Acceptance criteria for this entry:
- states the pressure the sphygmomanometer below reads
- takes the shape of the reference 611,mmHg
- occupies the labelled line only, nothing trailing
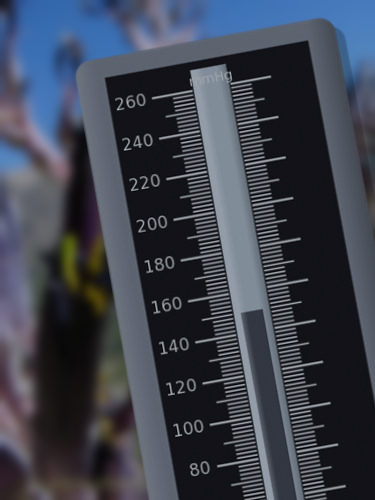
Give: 150,mmHg
